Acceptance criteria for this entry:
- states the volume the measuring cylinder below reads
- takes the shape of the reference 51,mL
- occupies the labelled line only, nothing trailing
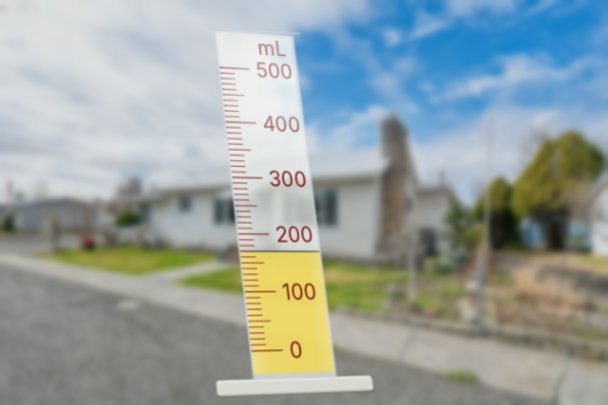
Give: 170,mL
